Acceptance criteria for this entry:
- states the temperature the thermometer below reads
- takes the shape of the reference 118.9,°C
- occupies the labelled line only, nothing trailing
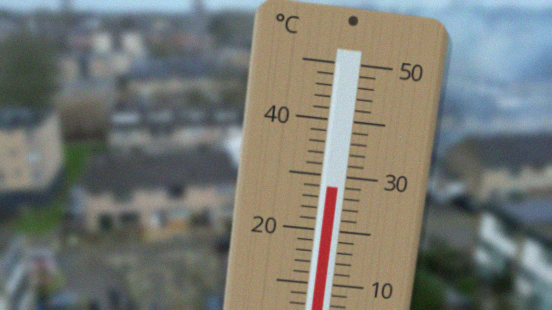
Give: 28,°C
